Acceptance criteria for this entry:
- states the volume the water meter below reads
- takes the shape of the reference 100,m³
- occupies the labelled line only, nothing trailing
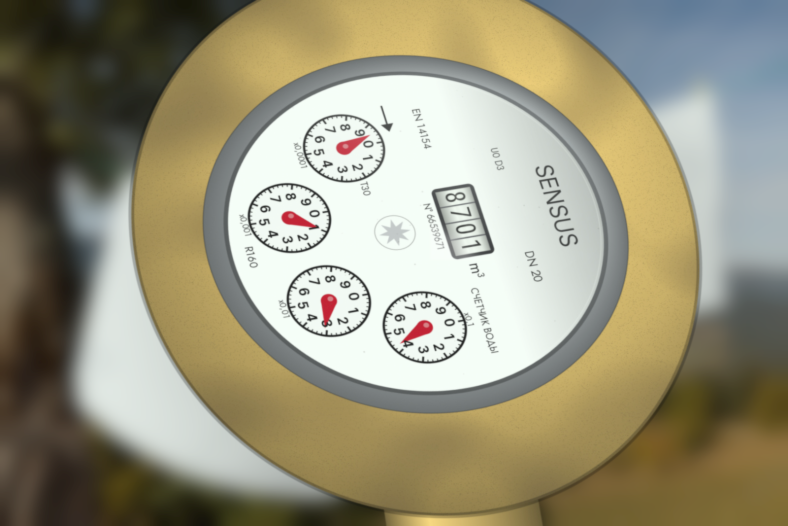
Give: 8701.4309,m³
